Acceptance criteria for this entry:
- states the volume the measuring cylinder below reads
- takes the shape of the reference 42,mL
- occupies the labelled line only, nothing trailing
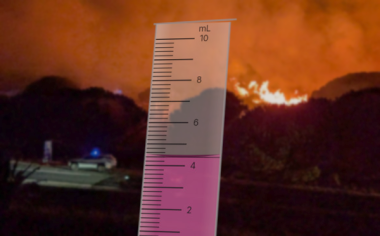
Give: 4.4,mL
